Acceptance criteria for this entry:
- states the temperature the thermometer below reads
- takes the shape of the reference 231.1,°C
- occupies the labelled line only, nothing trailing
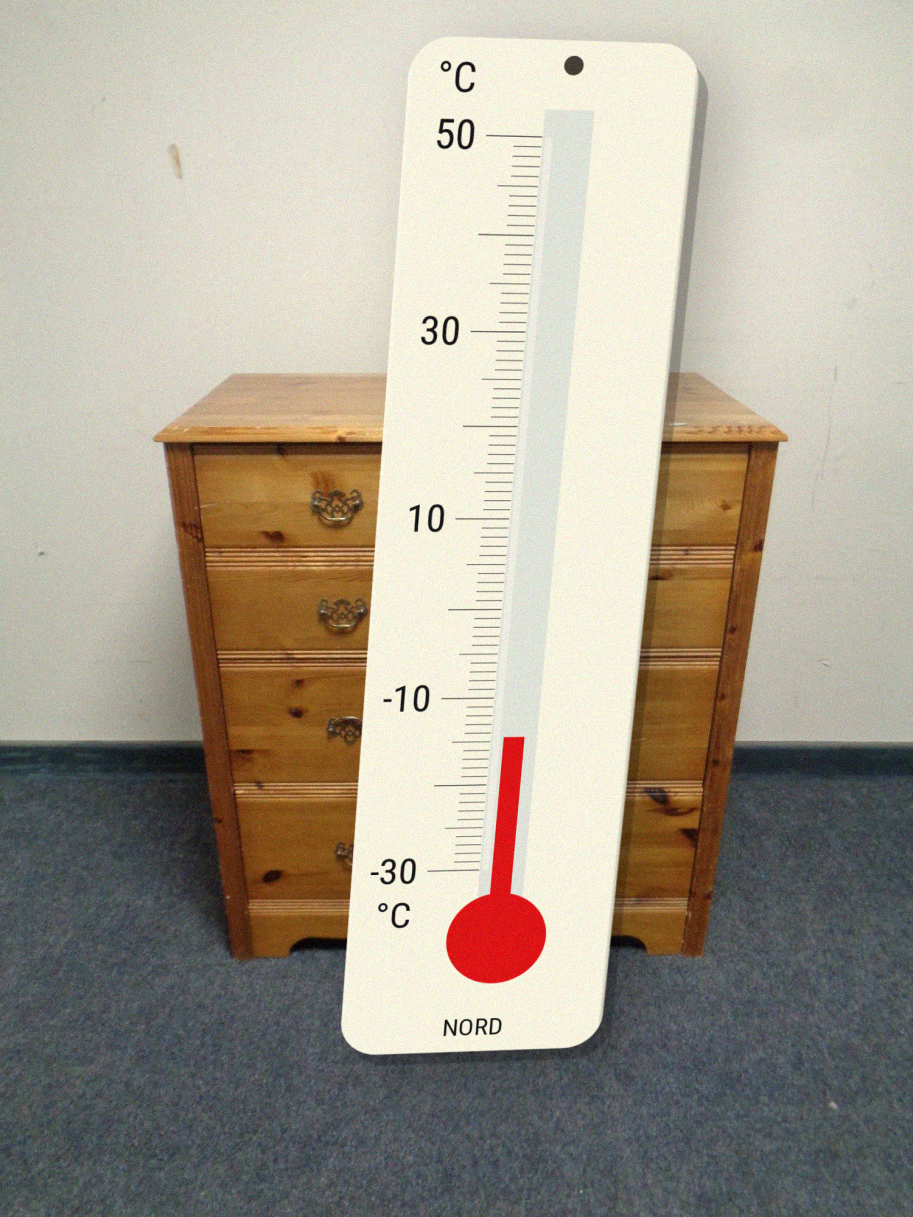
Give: -14.5,°C
